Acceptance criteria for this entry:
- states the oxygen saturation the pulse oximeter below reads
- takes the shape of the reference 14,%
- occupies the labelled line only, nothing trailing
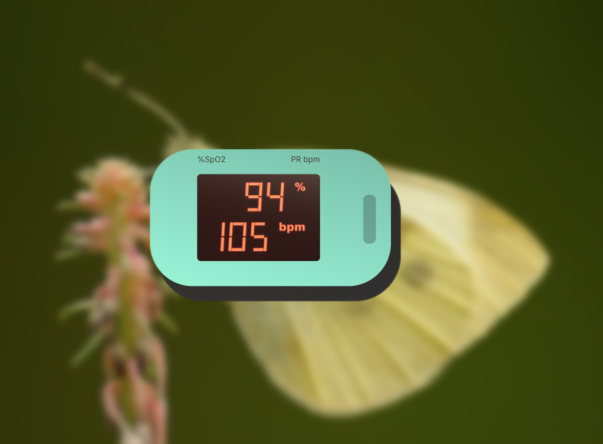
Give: 94,%
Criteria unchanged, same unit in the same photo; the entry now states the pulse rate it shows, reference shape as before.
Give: 105,bpm
